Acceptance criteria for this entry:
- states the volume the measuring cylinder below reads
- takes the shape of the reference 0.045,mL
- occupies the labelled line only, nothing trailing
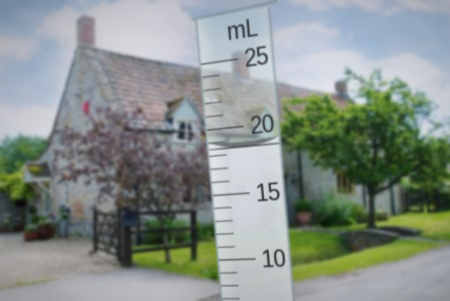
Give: 18.5,mL
